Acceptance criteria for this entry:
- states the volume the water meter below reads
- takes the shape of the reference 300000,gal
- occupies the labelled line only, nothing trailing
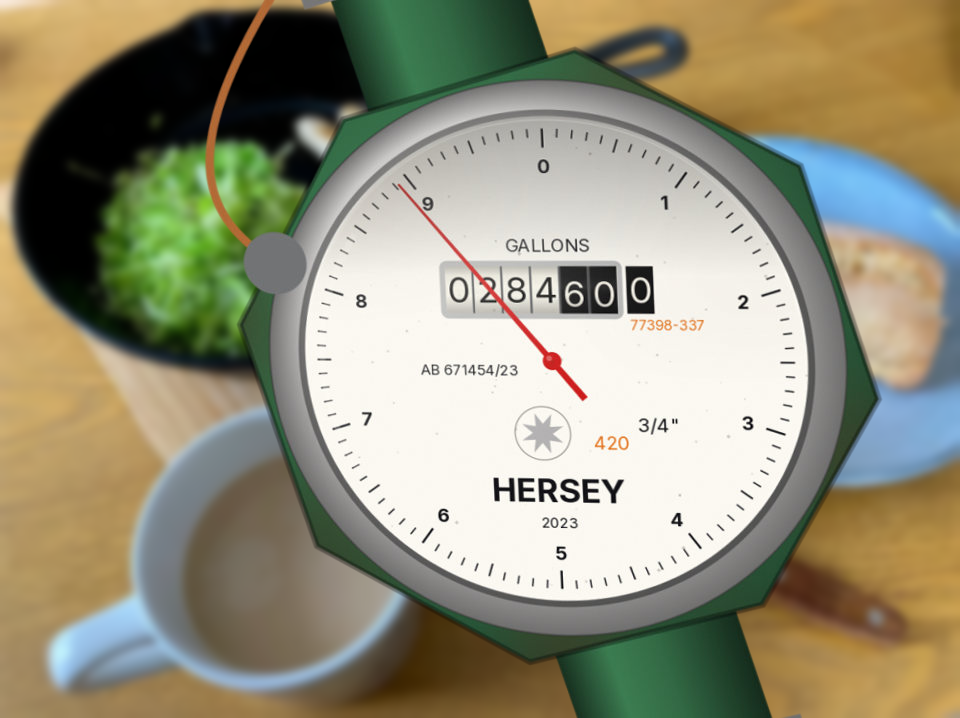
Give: 284598.9,gal
